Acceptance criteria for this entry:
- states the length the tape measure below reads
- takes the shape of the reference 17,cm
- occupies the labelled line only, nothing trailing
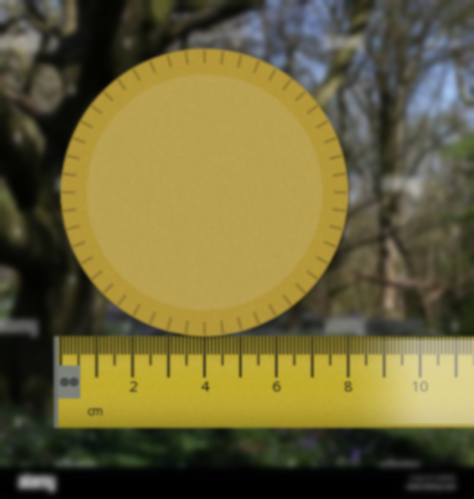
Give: 8,cm
